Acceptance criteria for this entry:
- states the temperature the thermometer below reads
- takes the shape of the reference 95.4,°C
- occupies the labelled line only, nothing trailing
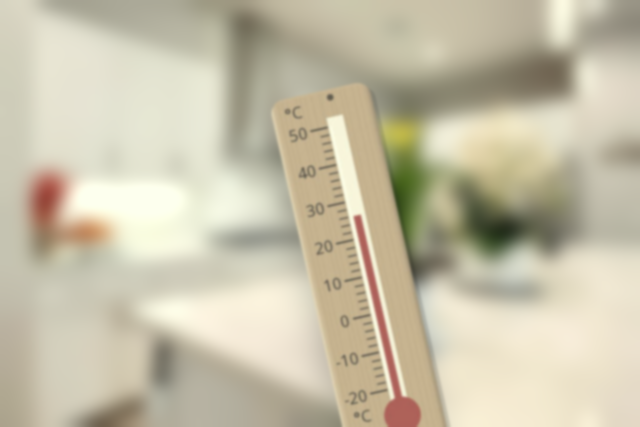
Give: 26,°C
